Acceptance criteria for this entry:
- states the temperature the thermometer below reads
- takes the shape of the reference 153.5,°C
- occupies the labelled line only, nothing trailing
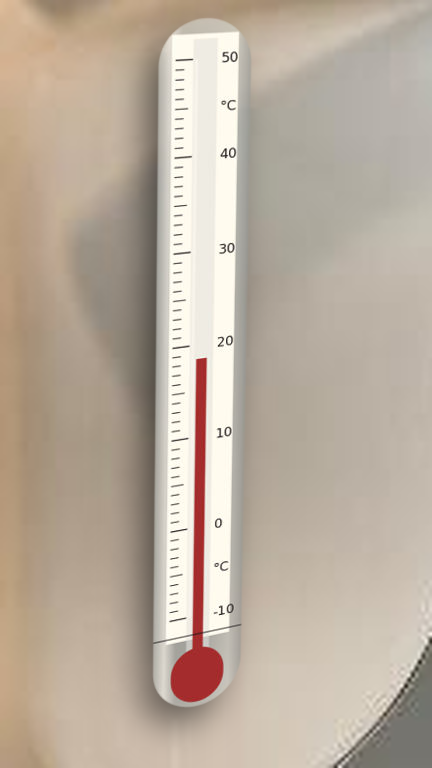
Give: 18.5,°C
